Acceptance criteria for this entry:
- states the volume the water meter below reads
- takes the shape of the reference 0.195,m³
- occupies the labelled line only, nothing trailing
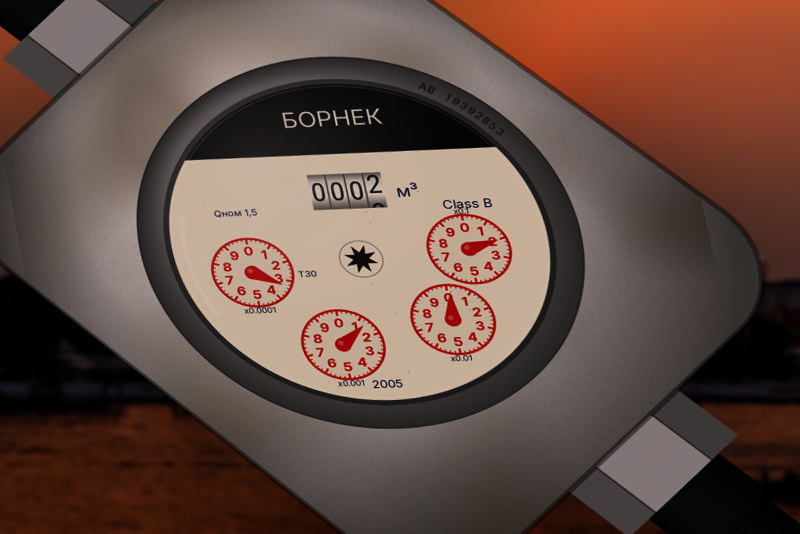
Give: 2.2013,m³
